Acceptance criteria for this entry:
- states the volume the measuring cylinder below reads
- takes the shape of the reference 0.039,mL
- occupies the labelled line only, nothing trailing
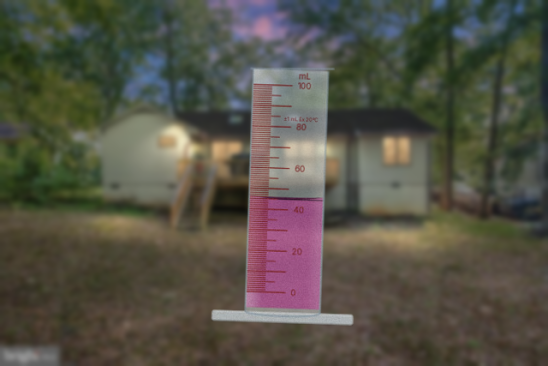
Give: 45,mL
